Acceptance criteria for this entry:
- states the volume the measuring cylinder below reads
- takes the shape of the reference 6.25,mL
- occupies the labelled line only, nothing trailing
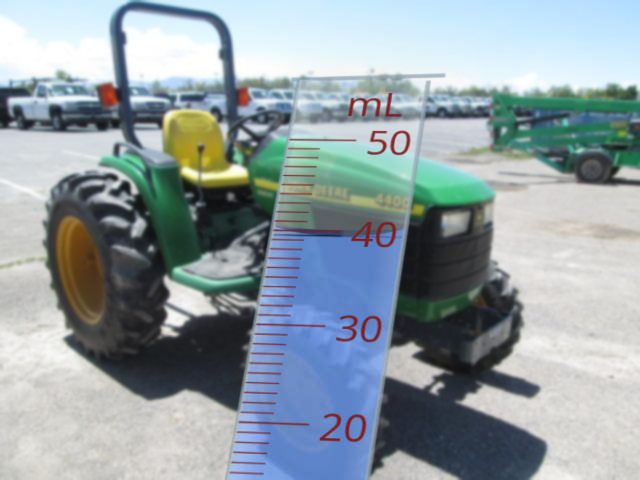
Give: 39.5,mL
